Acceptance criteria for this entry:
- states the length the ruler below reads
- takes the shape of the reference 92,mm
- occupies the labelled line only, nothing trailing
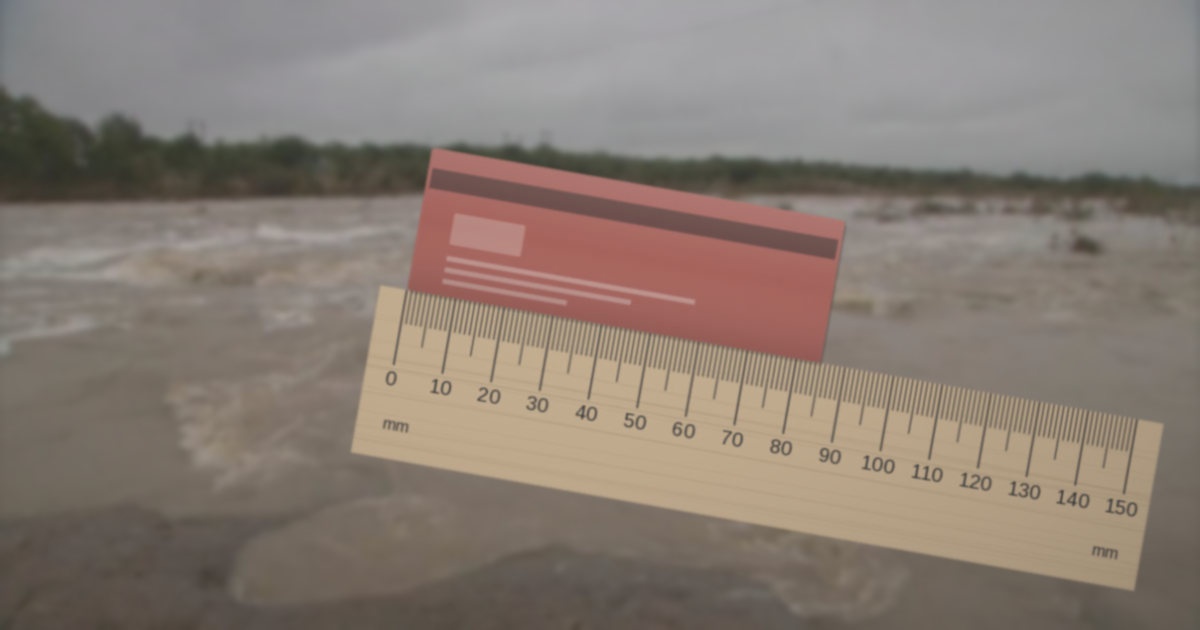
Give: 85,mm
